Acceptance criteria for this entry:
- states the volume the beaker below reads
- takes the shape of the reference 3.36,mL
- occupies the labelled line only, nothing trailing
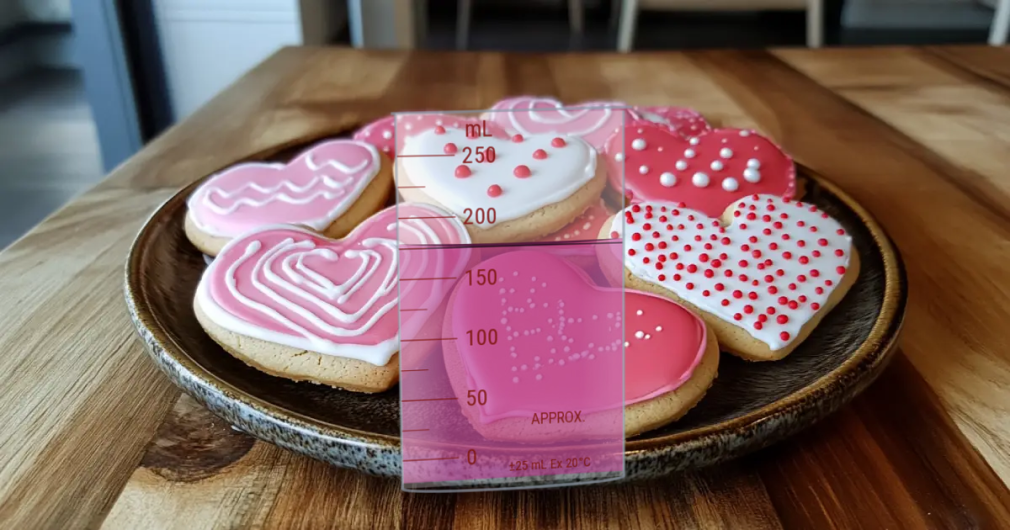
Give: 175,mL
